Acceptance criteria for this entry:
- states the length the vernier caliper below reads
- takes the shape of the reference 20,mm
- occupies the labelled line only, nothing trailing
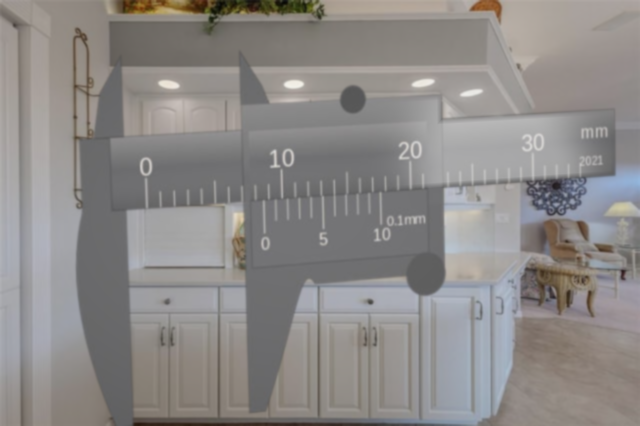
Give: 8.6,mm
